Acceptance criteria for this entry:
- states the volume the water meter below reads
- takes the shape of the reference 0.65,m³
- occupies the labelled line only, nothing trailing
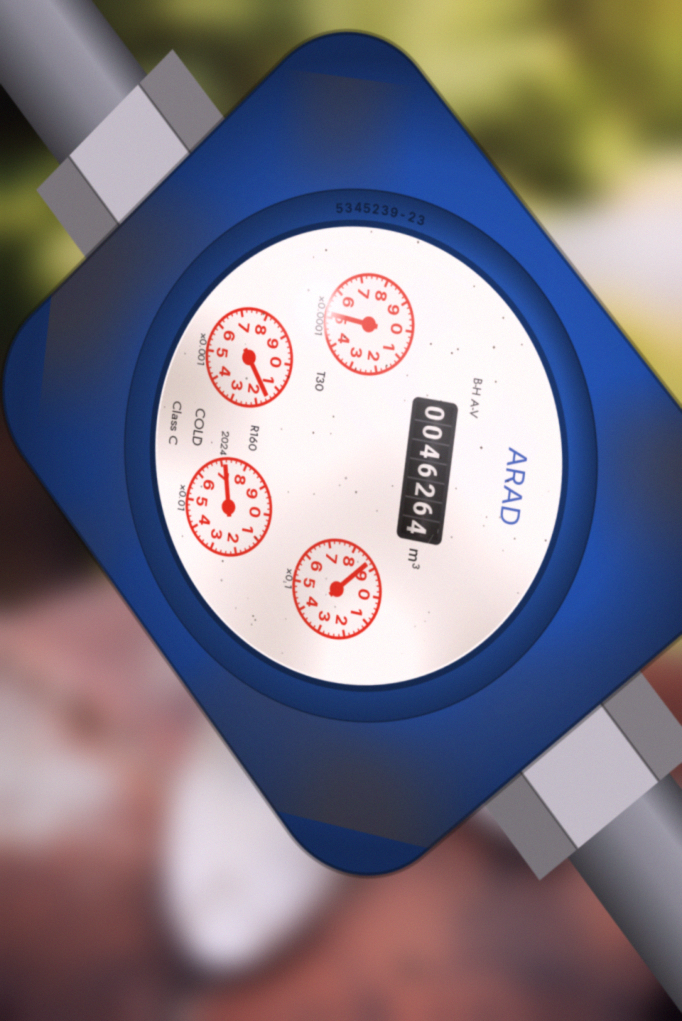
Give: 46263.8715,m³
